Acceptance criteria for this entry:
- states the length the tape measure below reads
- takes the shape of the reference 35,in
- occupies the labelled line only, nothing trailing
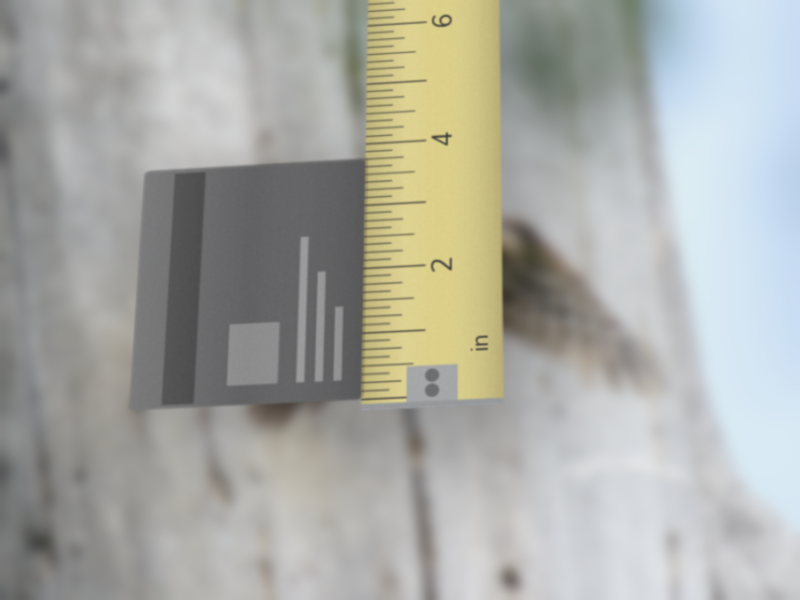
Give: 3.75,in
